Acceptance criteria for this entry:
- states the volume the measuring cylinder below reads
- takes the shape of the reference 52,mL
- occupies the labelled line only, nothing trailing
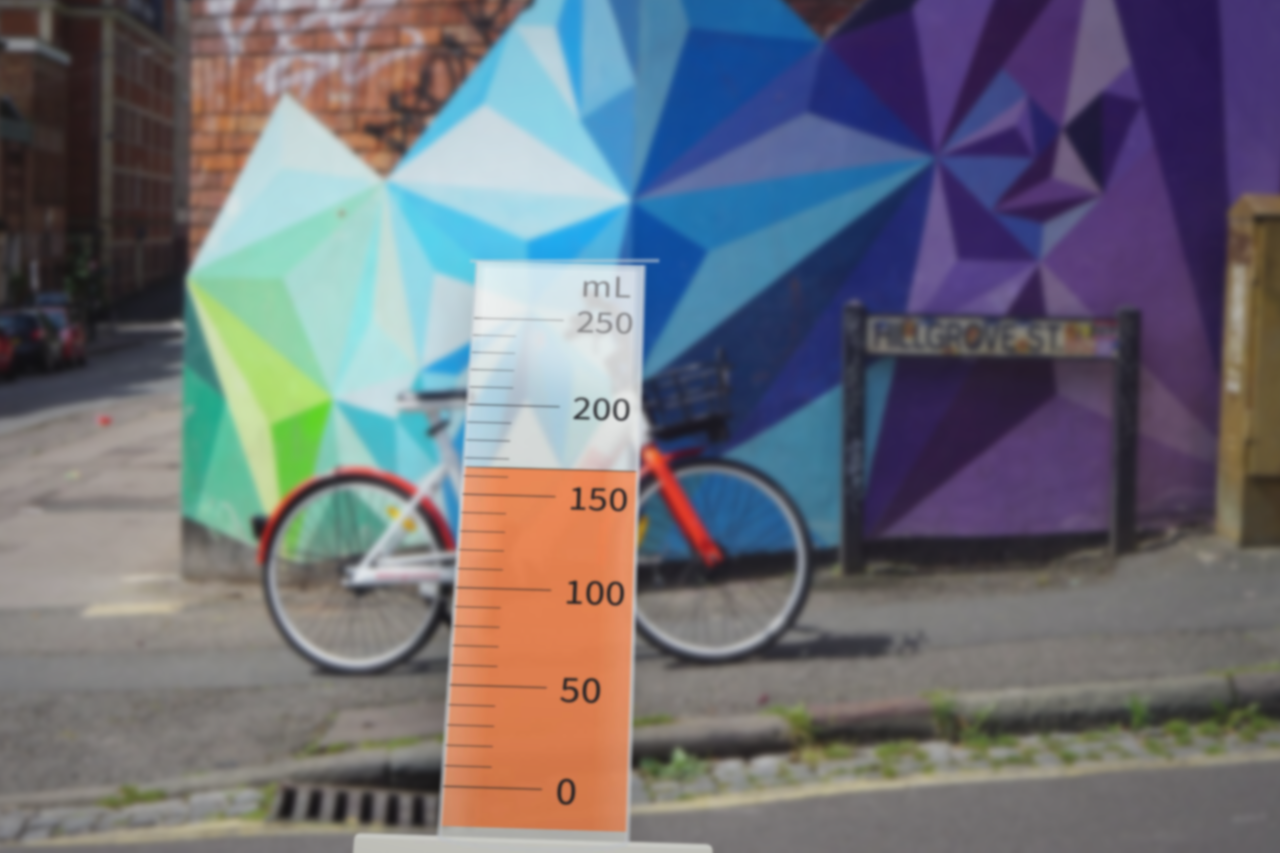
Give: 165,mL
